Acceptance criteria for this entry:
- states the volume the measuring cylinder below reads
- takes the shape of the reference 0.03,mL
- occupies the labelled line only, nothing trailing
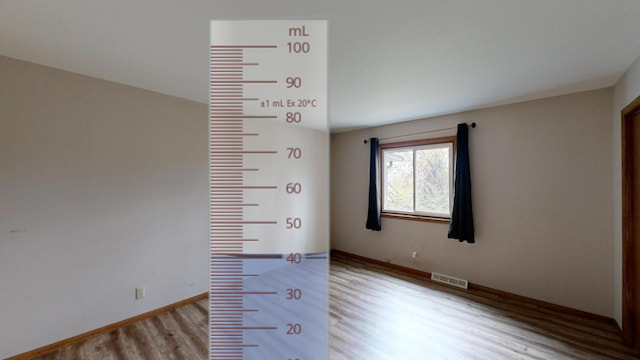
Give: 40,mL
